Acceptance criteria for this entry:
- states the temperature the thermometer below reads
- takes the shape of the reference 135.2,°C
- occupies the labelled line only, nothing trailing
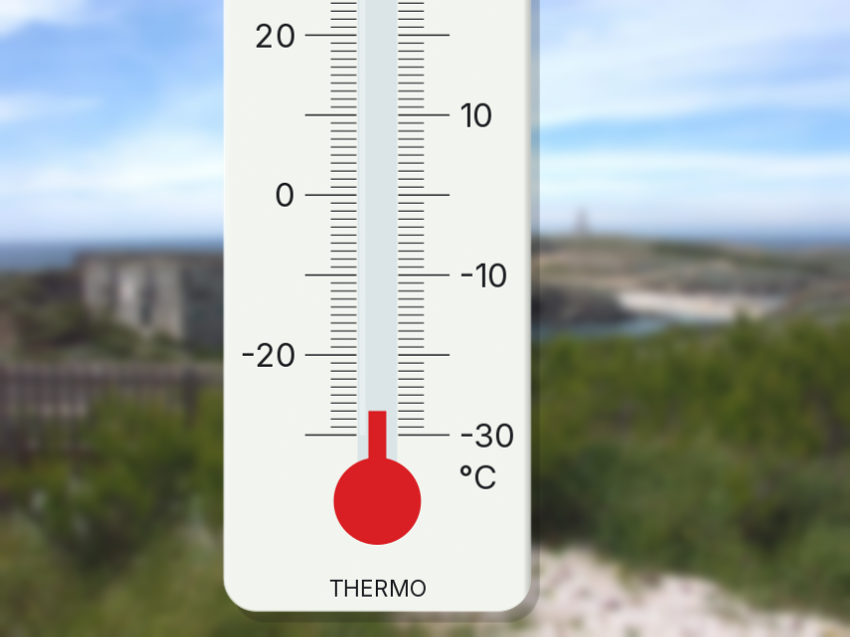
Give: -27,°C
